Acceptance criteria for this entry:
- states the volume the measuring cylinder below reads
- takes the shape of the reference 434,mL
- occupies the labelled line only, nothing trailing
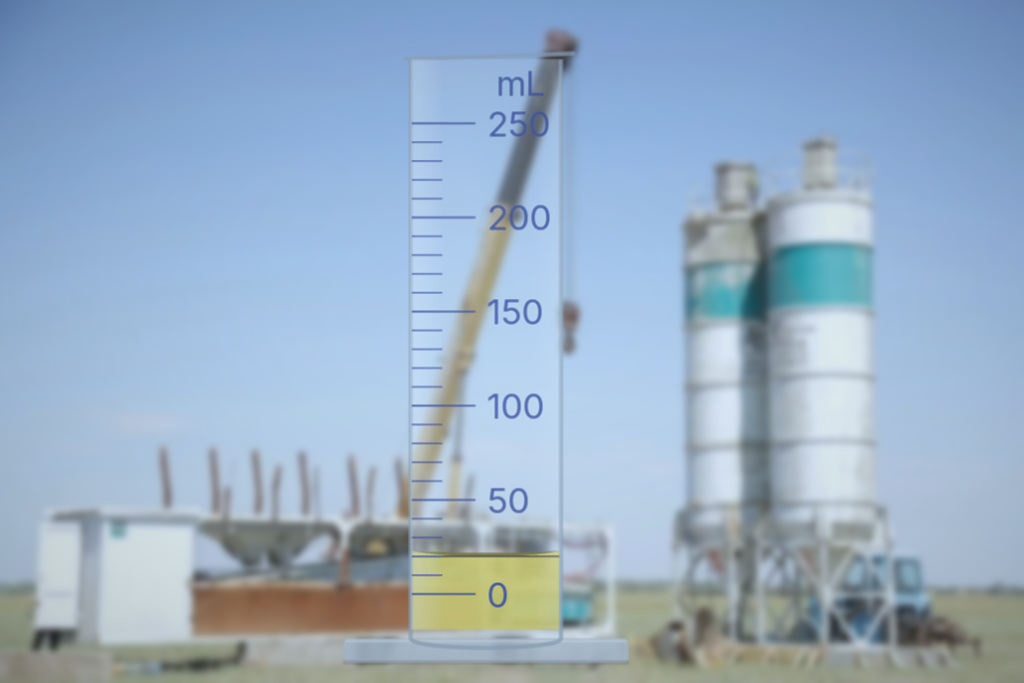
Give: 20,mL
